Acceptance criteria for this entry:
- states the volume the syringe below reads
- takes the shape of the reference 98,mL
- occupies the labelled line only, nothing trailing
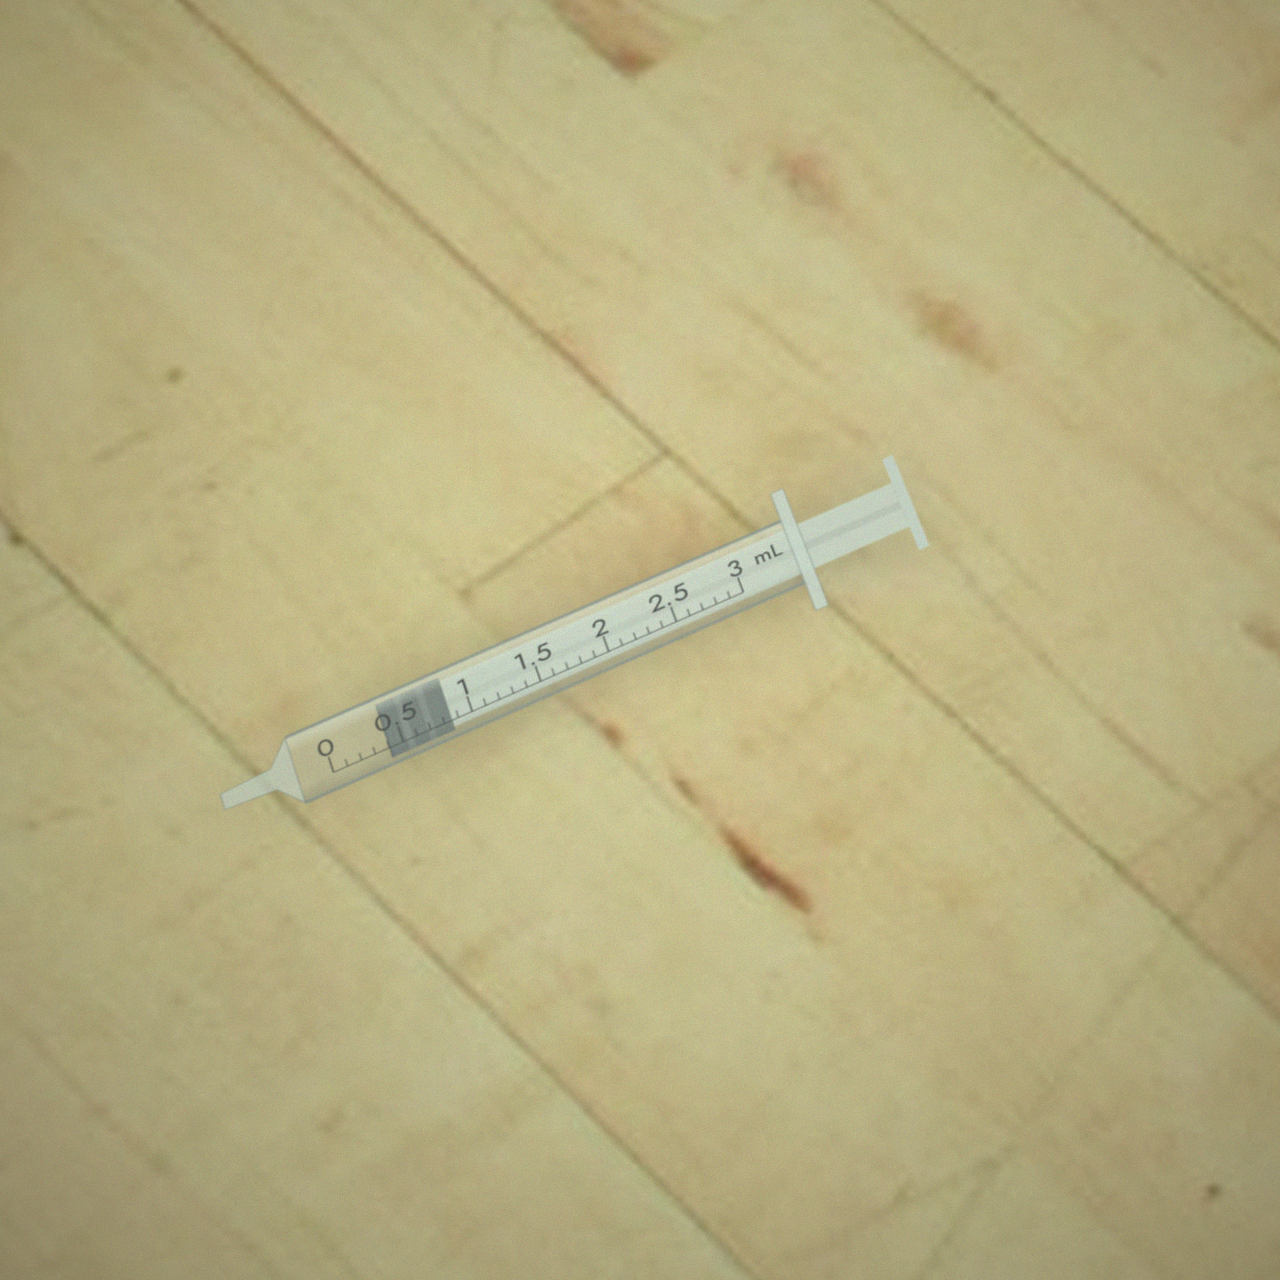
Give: 0.4,mL
